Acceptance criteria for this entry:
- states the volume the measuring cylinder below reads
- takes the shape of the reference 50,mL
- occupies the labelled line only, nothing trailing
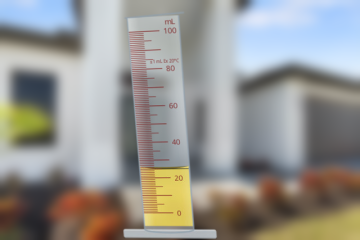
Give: 25,mL
